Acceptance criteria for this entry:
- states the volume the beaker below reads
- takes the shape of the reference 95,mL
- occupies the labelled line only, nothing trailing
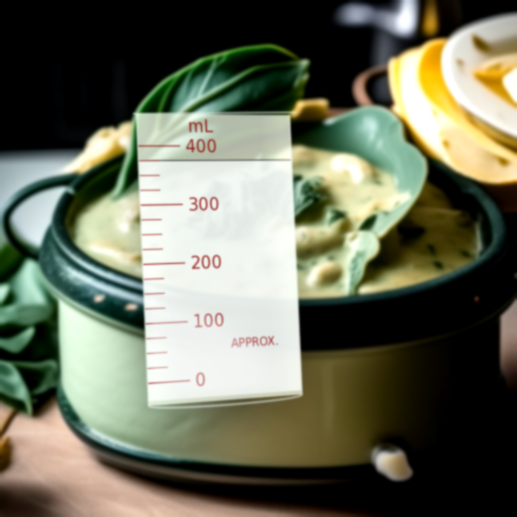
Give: 375,mL
